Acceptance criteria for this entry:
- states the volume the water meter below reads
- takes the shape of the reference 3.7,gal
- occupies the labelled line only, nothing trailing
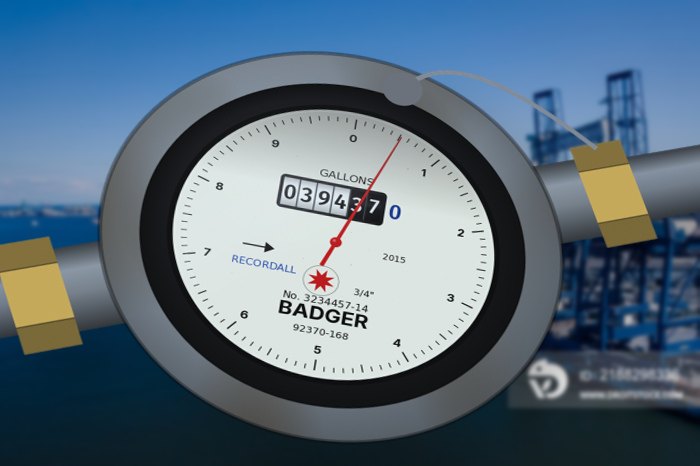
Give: 394370.5,gal
